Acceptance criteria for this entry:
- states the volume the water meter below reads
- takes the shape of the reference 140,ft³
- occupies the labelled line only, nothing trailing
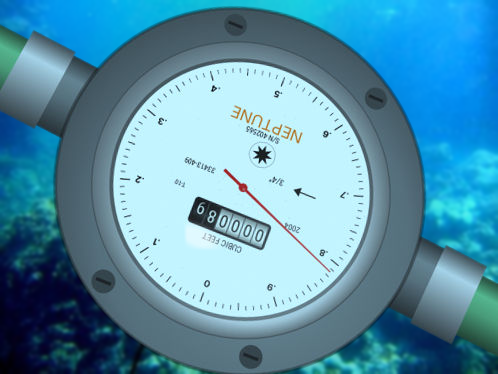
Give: 88.81,ft³
